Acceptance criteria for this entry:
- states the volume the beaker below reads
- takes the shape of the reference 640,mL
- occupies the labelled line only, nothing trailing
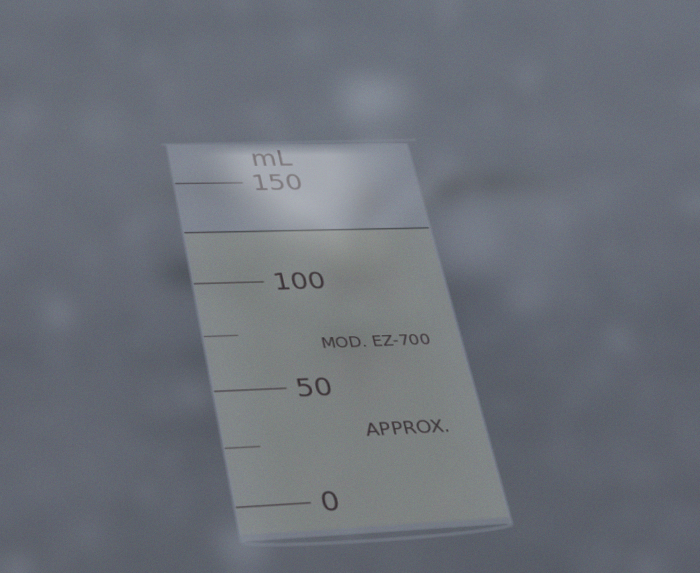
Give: 125,mL
